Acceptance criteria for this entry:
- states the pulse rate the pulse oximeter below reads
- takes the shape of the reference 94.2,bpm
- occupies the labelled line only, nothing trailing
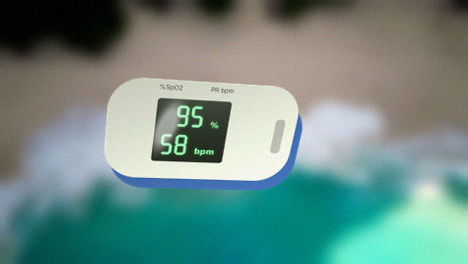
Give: 58,bpm
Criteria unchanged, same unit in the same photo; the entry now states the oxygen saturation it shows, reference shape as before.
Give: 95,%
